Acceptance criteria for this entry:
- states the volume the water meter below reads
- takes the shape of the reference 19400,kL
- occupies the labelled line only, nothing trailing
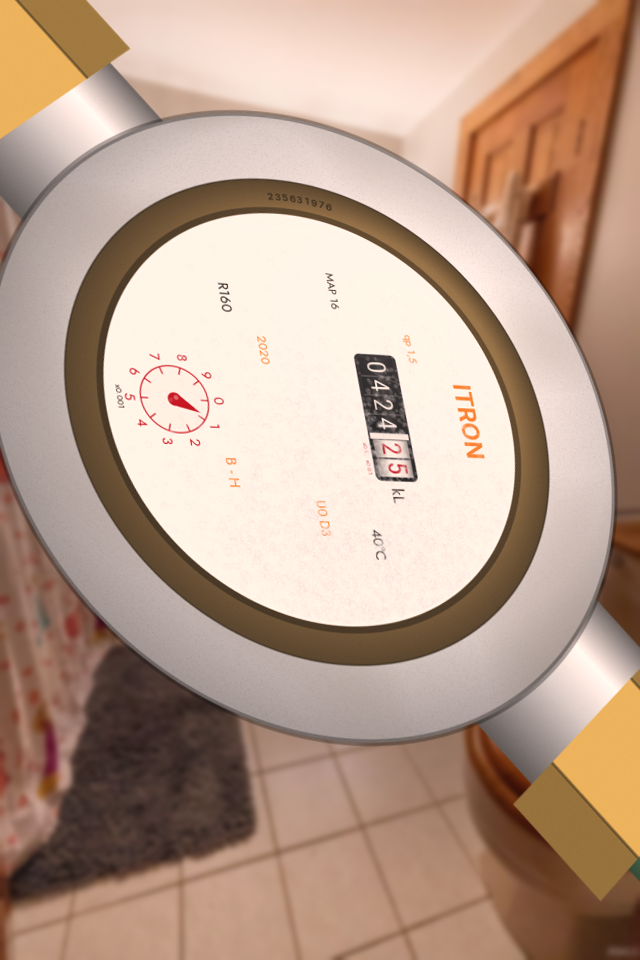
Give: 424.250,kL
